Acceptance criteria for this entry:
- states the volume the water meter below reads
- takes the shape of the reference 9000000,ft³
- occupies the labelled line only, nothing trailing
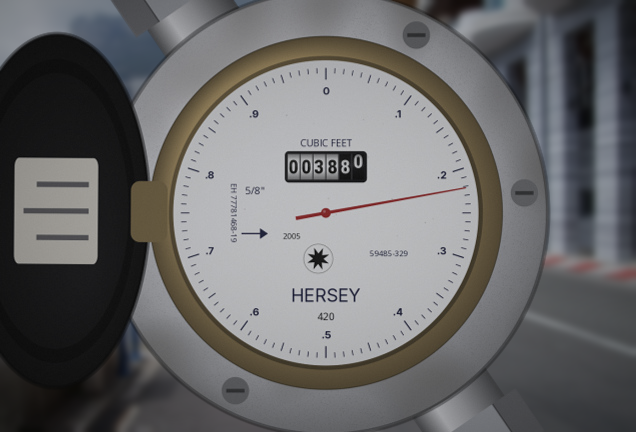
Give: 3880.22,ft³
